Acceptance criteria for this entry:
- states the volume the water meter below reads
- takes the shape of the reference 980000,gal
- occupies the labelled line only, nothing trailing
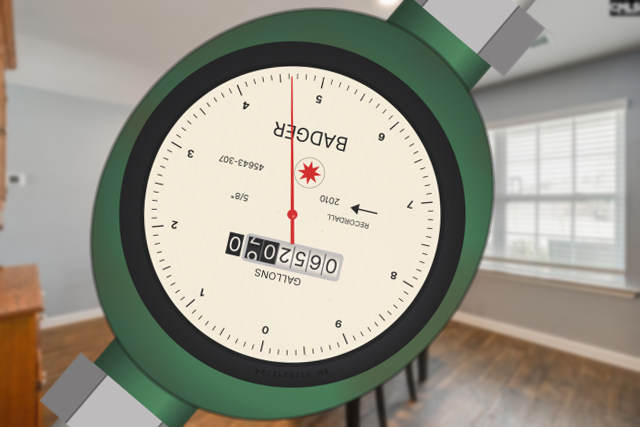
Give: 652064.6,gal
